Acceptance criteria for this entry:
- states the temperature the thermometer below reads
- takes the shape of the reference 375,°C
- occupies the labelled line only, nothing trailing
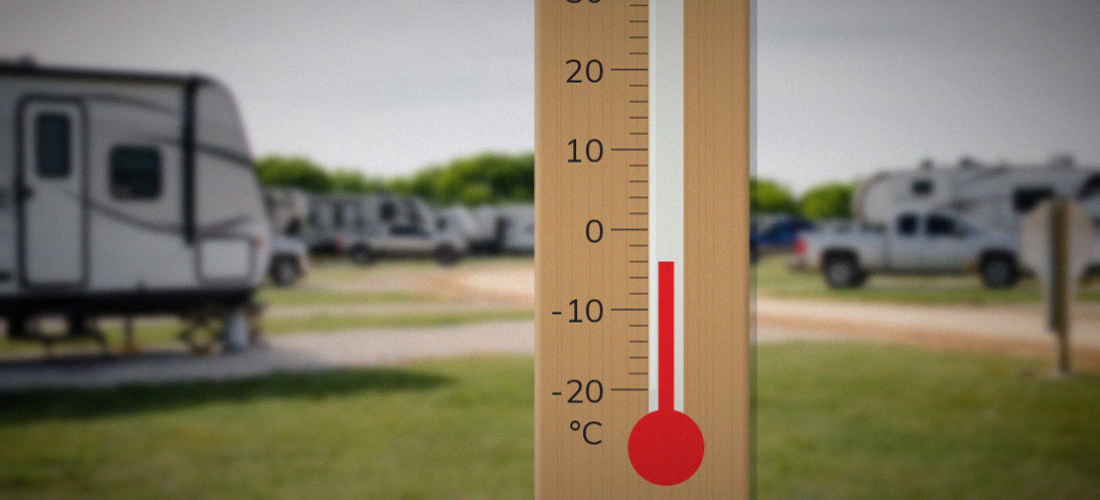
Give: -4,°C
